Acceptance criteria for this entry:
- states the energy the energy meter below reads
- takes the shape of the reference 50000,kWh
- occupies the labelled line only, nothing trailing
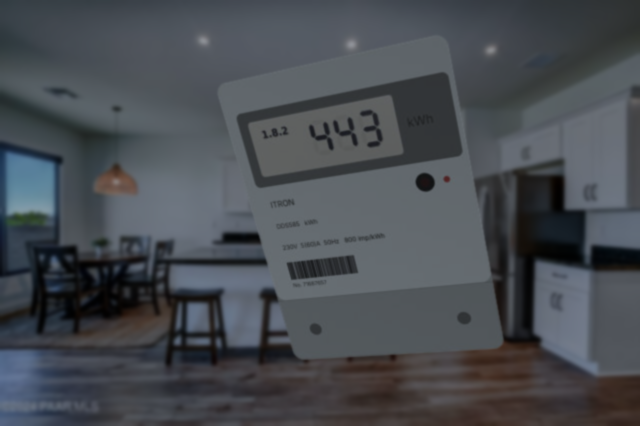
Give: 443,kWh
